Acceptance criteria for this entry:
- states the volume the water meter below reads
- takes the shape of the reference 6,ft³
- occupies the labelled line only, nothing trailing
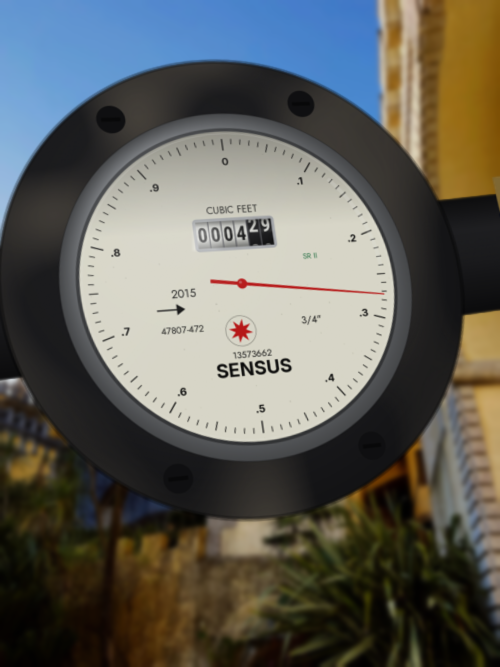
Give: 429.27,ft³
